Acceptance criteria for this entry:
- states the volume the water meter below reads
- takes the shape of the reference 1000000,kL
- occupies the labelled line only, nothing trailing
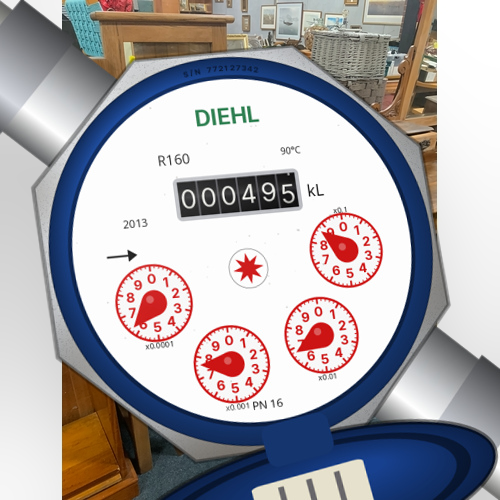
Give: 494.8676,kL
